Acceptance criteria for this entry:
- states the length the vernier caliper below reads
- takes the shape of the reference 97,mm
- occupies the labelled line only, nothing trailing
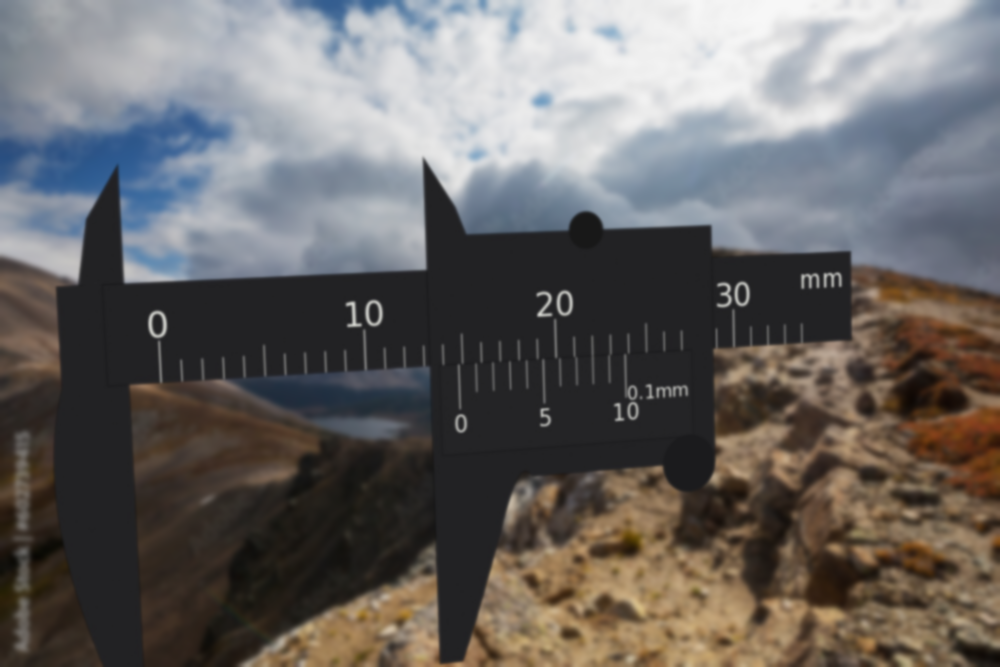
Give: 14.8,mm
